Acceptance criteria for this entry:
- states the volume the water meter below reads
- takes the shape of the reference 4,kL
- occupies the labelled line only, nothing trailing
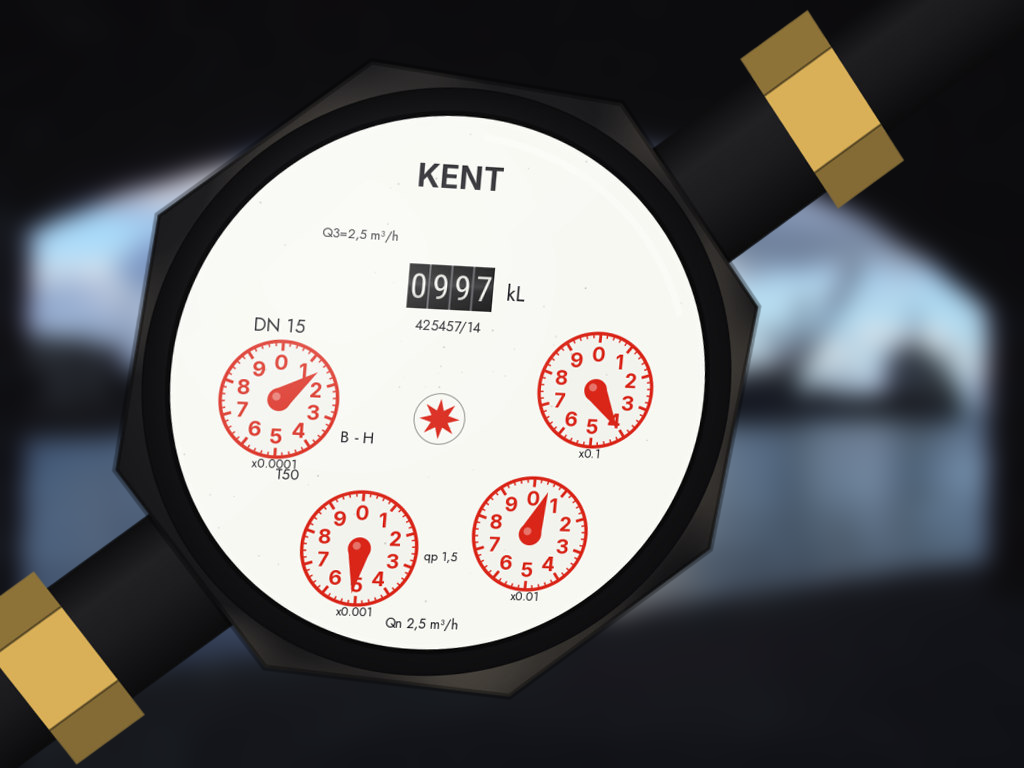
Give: 997.4051,kL
